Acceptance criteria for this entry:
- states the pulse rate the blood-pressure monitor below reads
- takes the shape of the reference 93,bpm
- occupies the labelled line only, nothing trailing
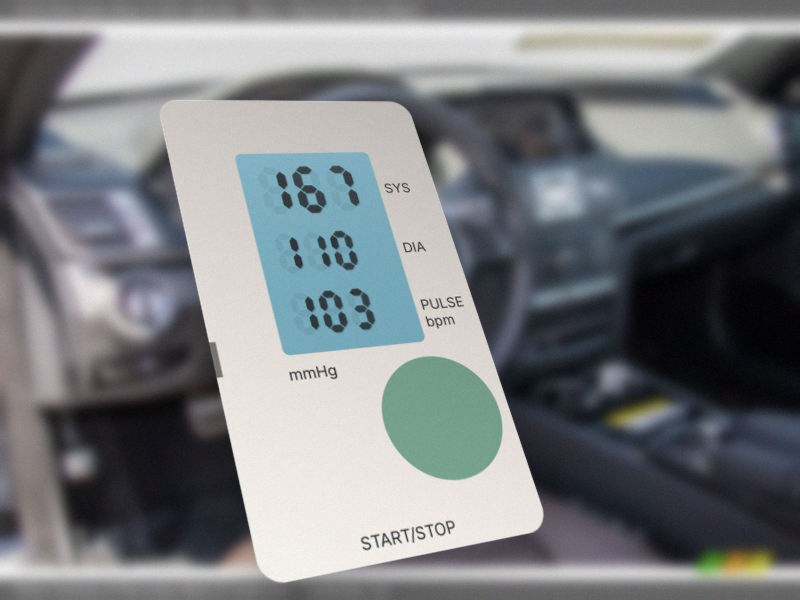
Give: 103,bpm
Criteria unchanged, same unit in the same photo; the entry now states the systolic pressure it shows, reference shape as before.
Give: 167,mmHg
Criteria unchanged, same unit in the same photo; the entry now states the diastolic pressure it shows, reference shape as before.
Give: 110,mmHg
